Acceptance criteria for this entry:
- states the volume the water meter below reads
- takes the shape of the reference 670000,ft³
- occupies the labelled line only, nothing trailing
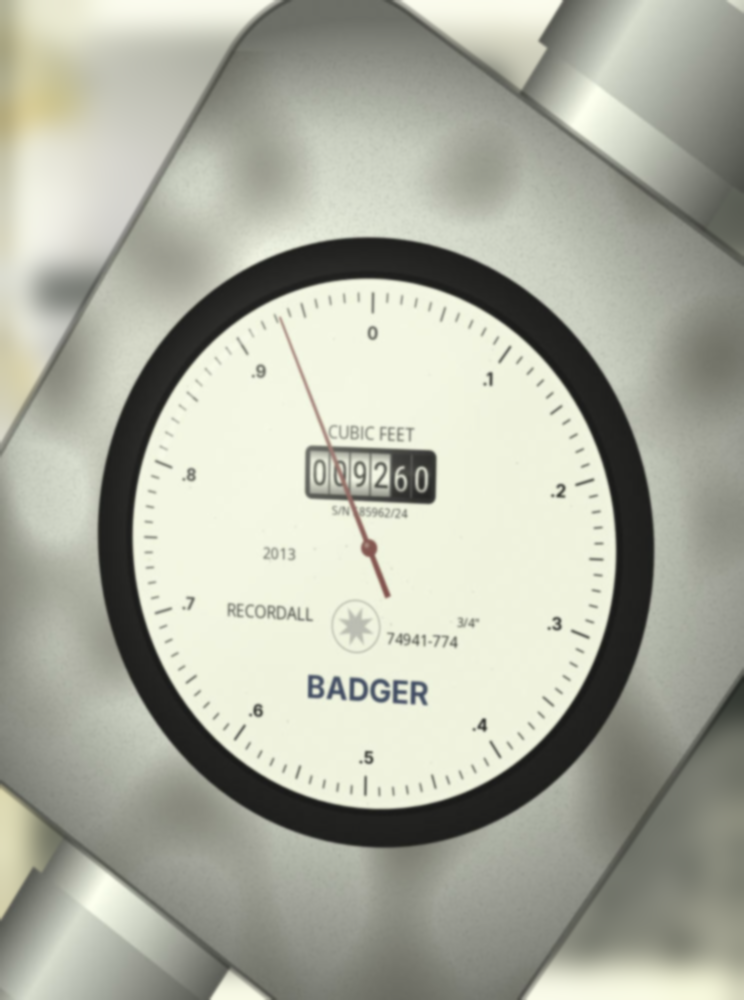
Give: 9259.93,ft³
